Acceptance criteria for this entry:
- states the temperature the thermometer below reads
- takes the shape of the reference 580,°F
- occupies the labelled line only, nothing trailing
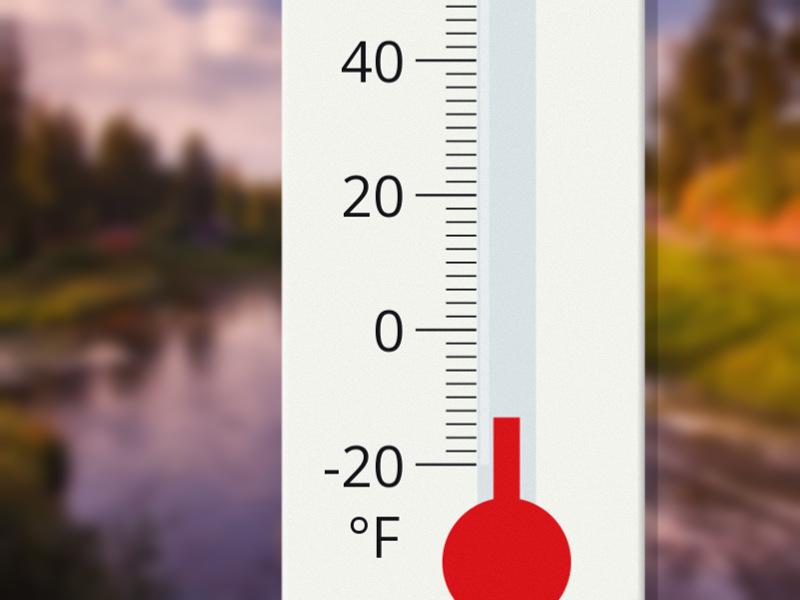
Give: -13,°F
